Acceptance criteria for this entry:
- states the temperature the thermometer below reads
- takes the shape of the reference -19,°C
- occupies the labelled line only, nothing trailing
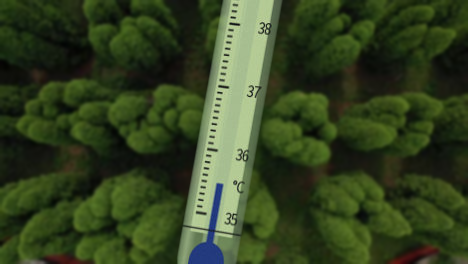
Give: 35.5,°C
